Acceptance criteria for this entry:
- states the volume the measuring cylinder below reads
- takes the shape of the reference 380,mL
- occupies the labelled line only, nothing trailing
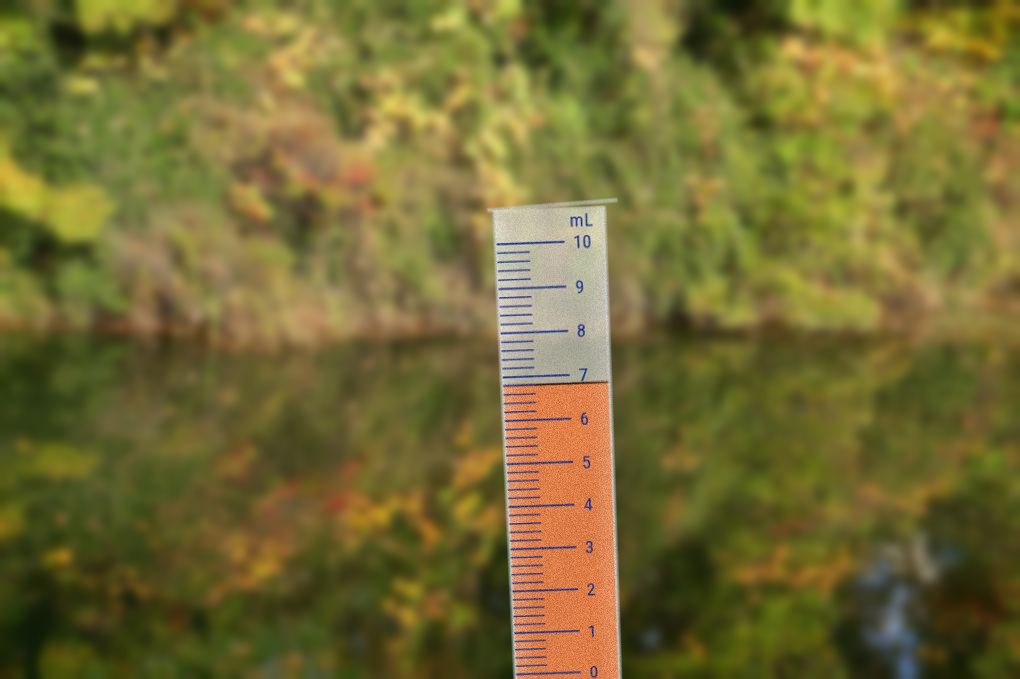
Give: 6.8,mL
